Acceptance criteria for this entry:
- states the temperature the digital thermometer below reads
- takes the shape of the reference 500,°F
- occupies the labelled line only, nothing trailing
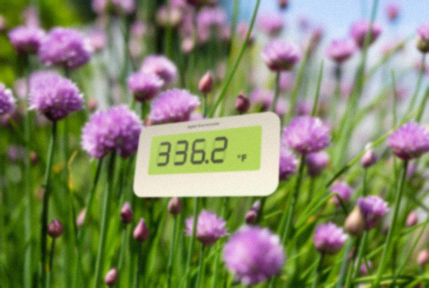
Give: 336.2,°F
